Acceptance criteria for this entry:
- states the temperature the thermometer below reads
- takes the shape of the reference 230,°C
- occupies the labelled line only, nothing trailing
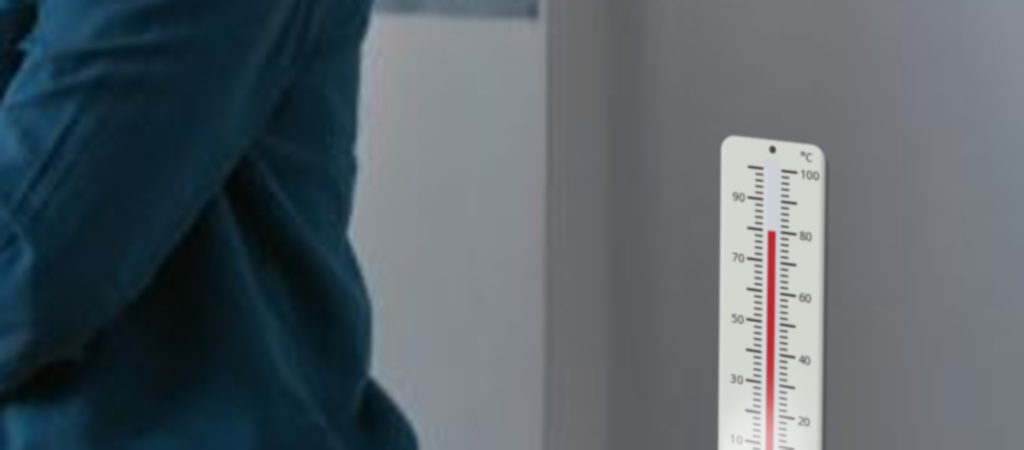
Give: 80,°C
